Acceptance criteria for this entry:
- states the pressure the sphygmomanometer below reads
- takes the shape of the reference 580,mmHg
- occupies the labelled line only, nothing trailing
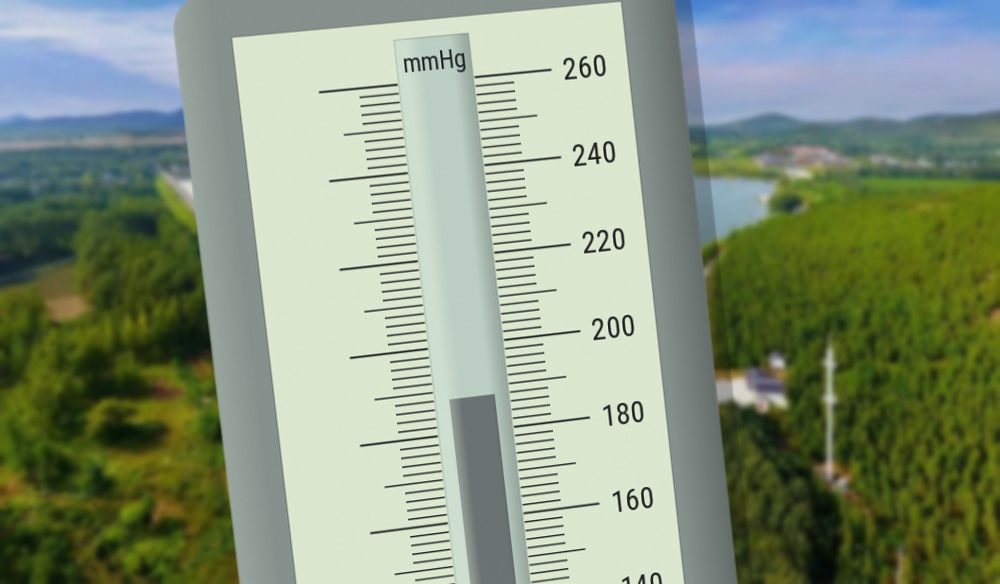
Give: 188,mmHg
